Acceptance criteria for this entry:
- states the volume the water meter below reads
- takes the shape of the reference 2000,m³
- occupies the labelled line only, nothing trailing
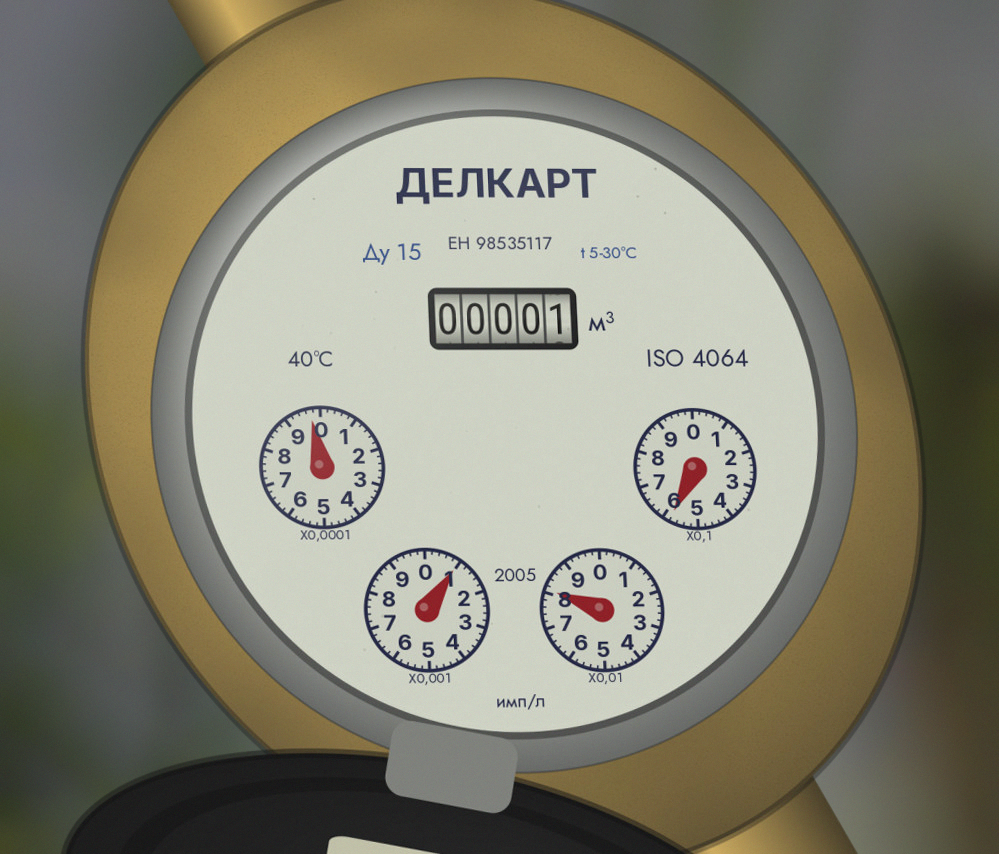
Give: 1.5809,m³
